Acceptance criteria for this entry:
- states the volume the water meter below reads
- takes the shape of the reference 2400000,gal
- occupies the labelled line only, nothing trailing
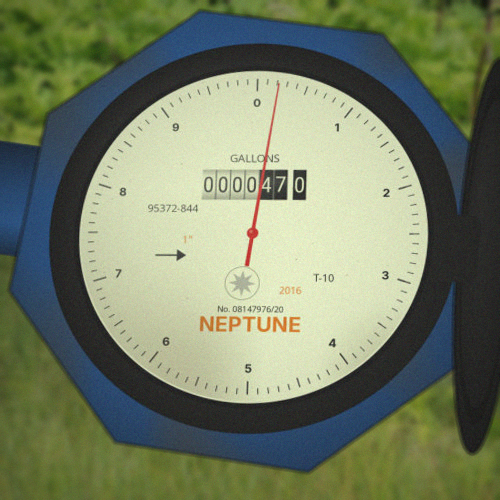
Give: 470.2,gal
